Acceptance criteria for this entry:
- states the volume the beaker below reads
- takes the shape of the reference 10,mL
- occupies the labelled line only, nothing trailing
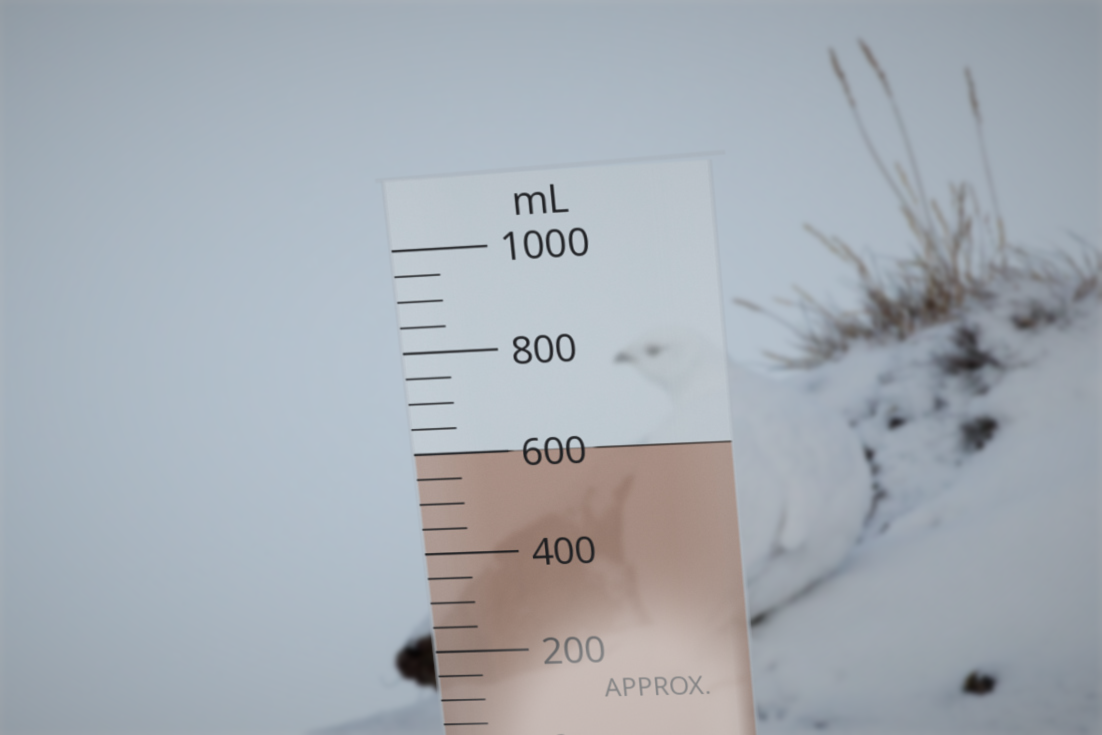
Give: 600,mL
